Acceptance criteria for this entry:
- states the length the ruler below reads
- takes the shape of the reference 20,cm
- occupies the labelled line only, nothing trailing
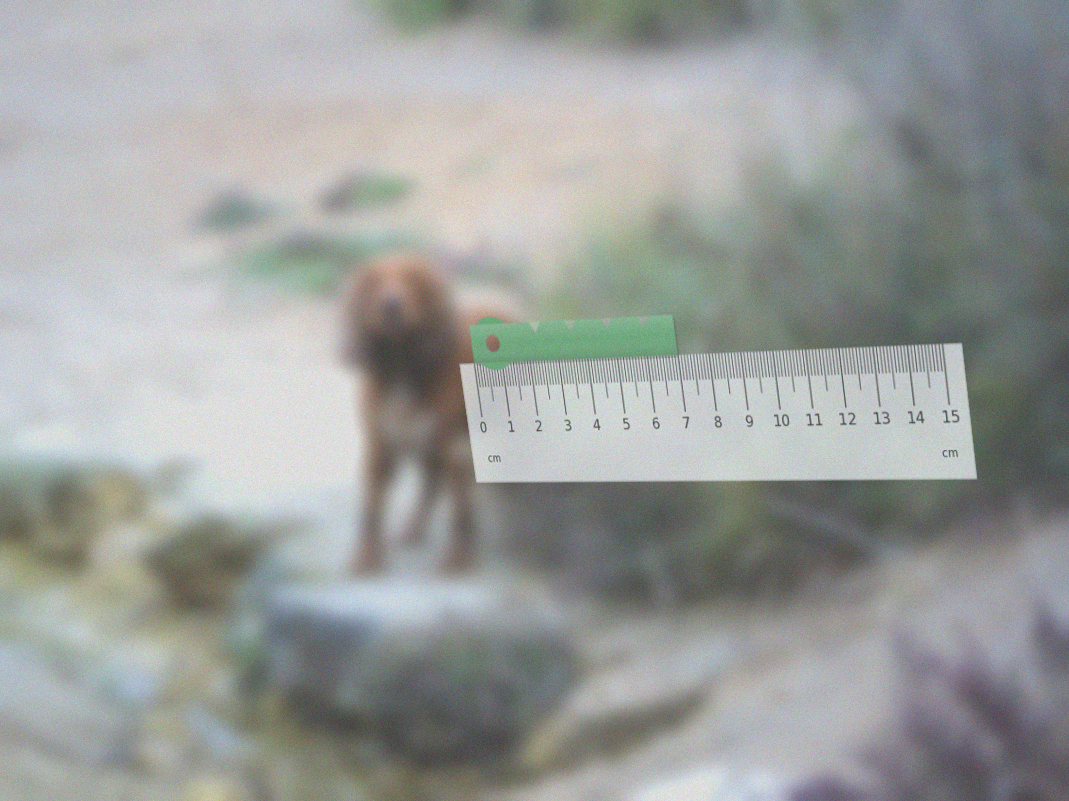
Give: 7,cm
